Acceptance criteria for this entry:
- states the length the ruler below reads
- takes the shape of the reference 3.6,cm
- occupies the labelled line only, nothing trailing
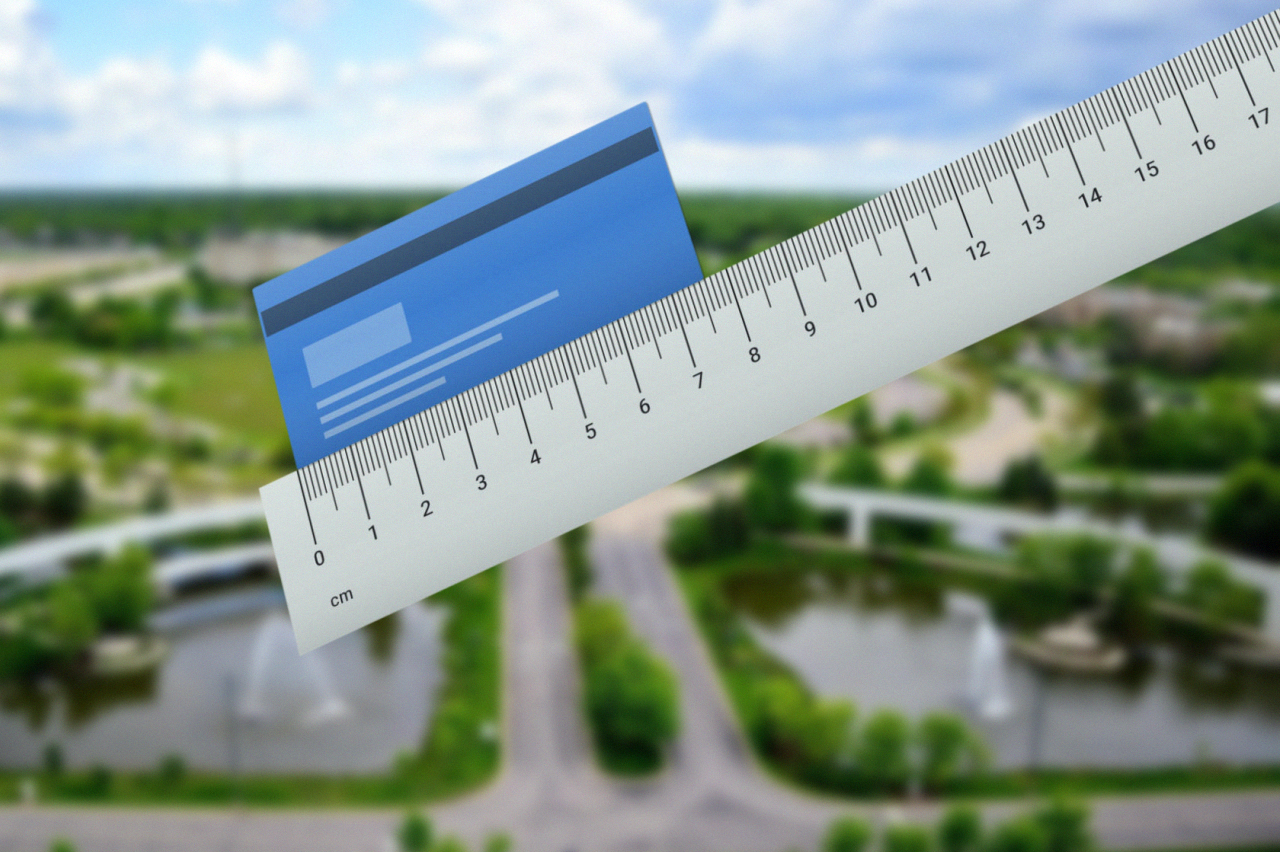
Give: 7.6,cm
